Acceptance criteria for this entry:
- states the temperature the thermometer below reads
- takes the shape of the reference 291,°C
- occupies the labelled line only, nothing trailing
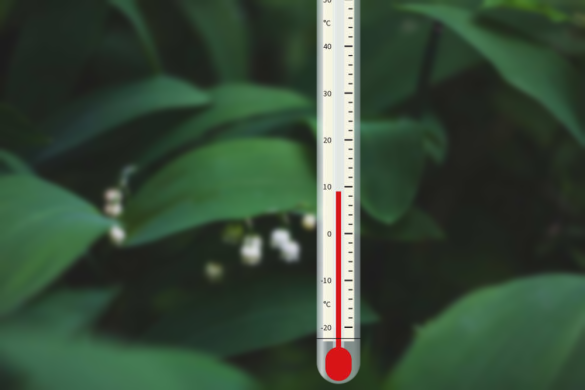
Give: 9,°C
